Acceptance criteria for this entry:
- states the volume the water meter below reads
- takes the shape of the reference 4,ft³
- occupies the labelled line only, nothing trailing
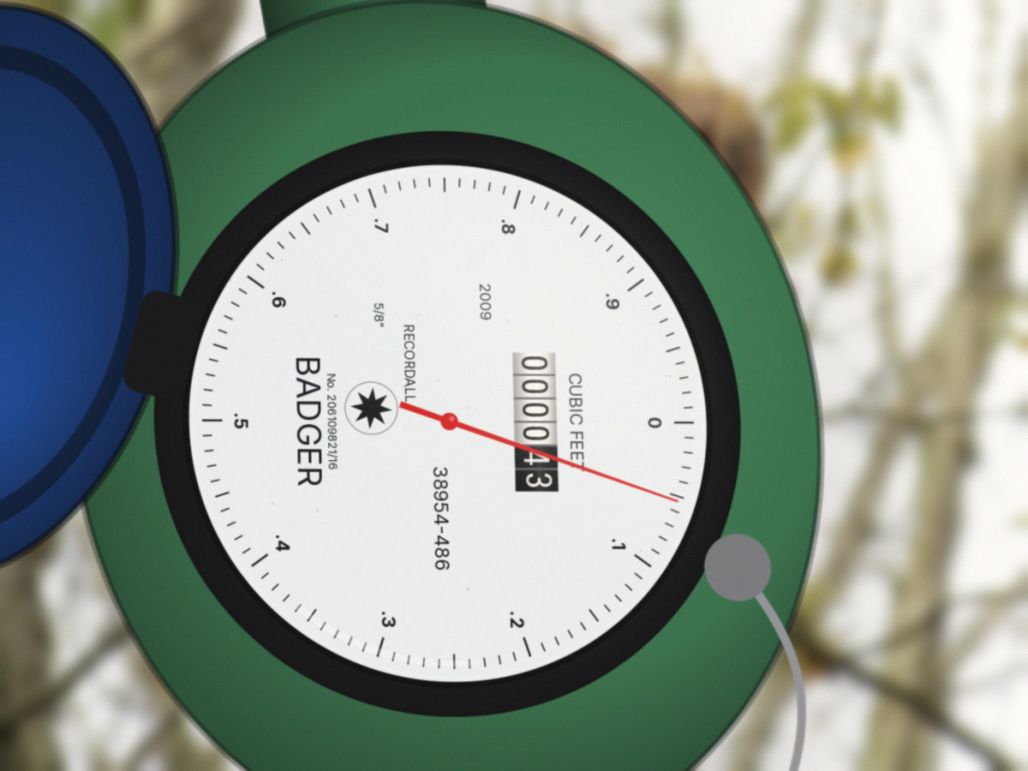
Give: 43.05,ft³
